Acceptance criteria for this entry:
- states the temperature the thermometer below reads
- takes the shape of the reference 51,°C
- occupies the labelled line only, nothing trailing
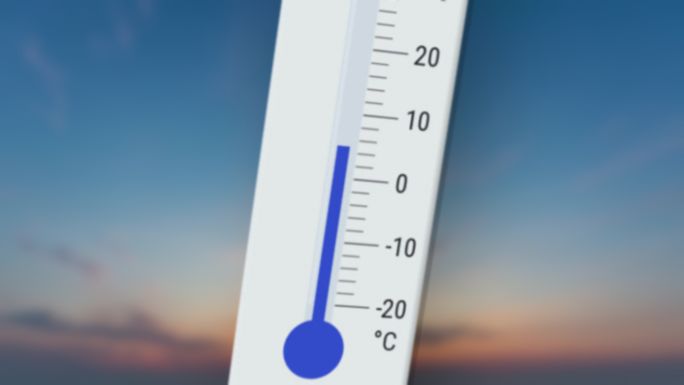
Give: 5,°C
